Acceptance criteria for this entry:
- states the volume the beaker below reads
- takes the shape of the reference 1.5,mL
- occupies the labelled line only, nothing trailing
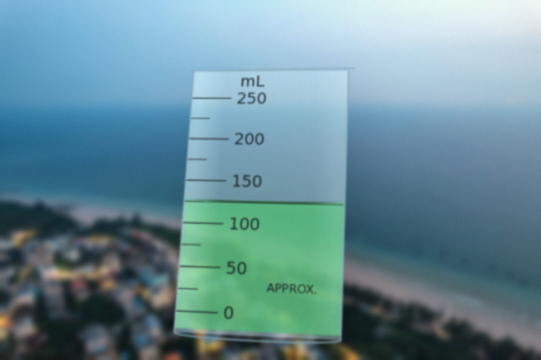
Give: 125,mL
